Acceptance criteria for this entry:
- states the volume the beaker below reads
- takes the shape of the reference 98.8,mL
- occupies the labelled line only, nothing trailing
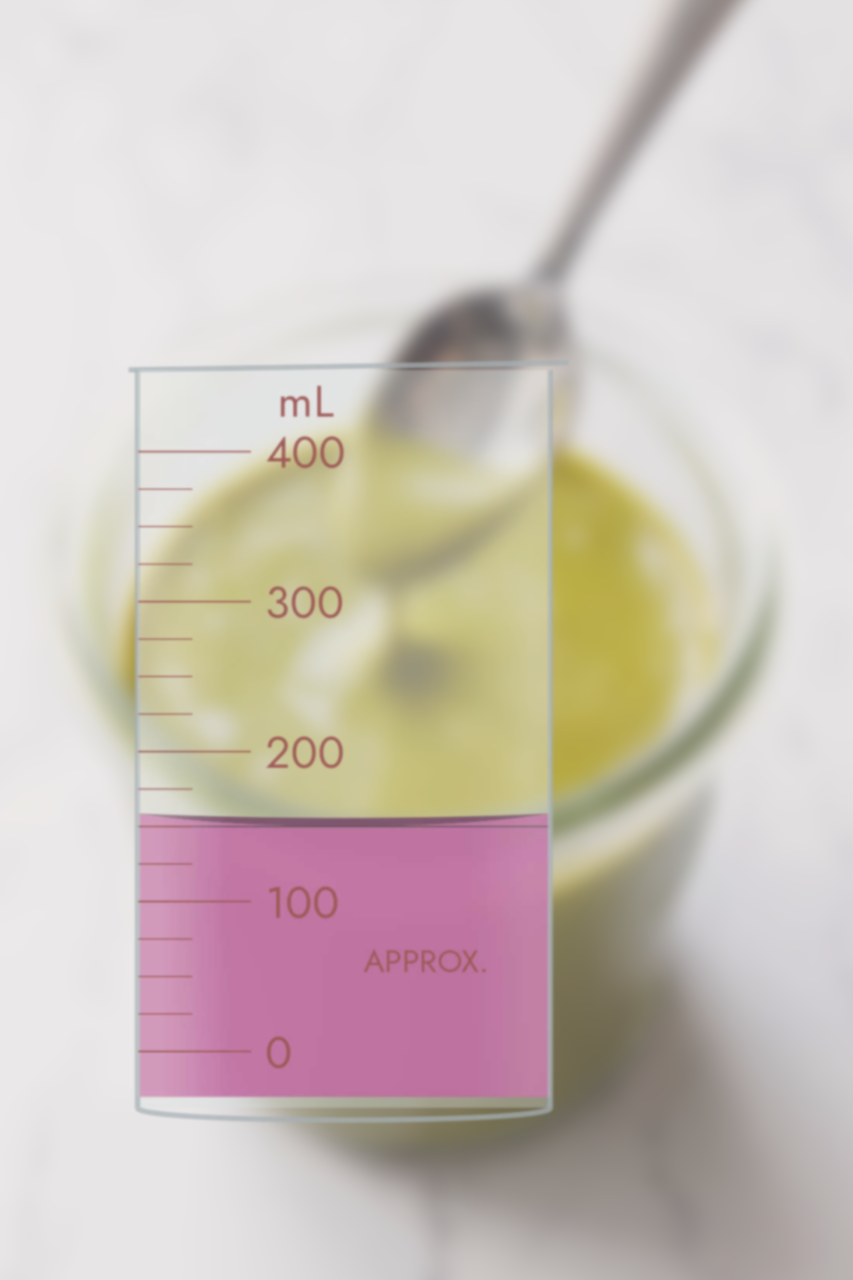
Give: 150,mL
